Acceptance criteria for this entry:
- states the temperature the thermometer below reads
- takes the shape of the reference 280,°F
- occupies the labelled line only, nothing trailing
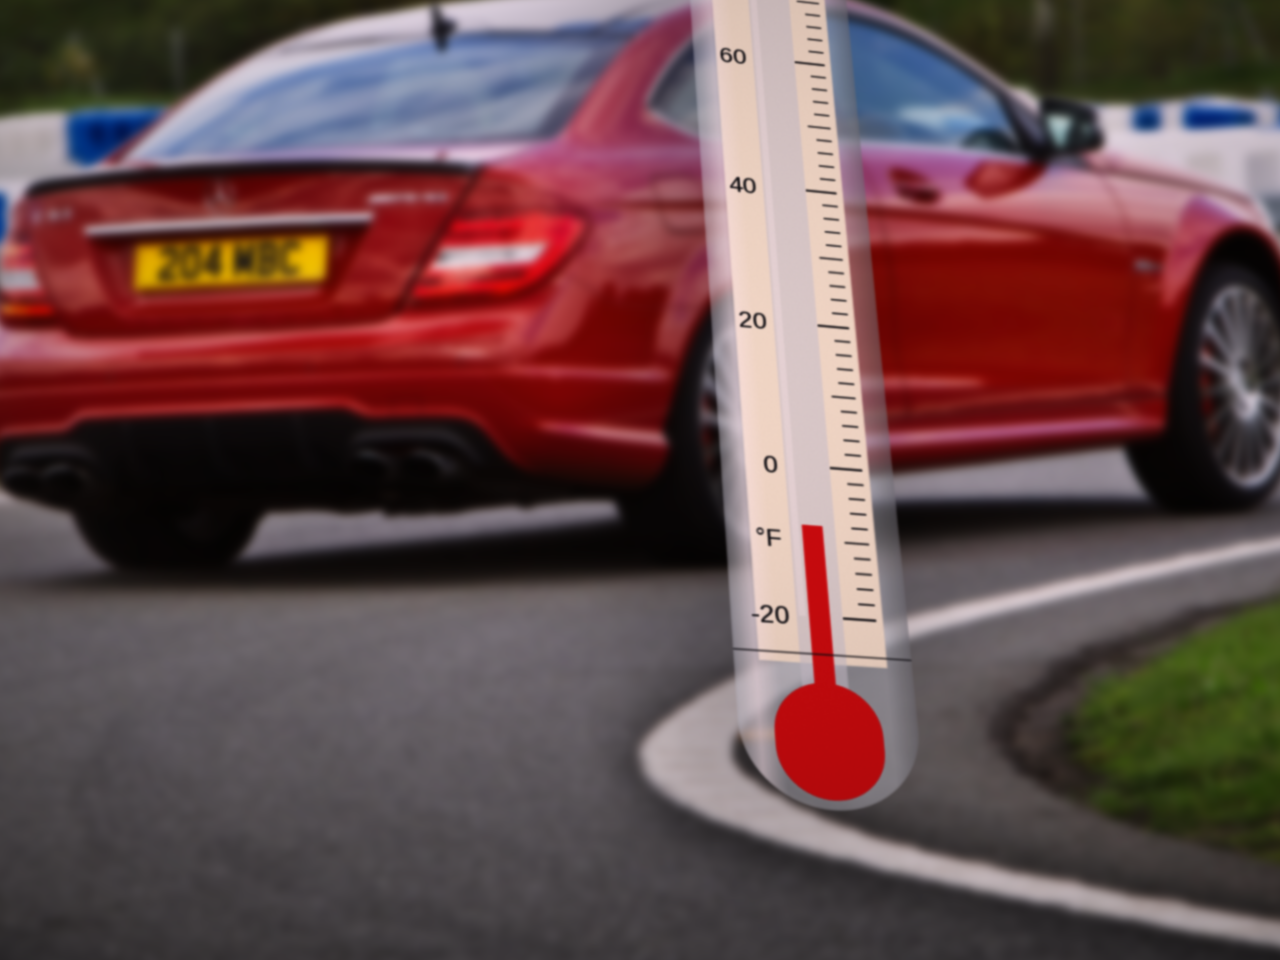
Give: -8,°F
